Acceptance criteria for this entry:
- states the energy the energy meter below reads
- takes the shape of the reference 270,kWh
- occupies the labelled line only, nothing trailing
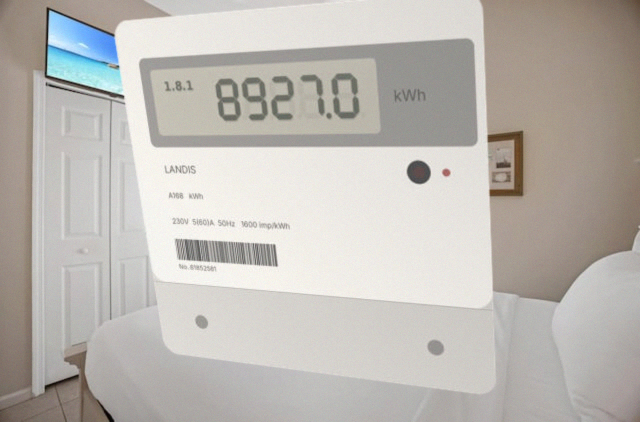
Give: 8927.0,kWh
